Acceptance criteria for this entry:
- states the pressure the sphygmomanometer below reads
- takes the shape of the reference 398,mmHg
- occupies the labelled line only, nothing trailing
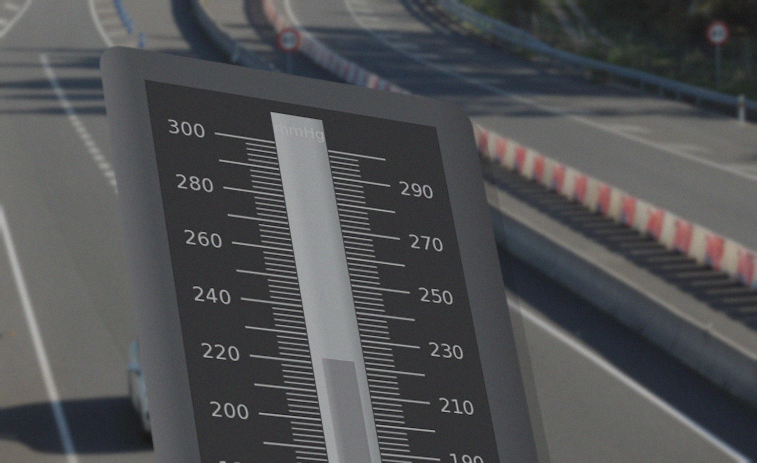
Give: 222,mmHg
